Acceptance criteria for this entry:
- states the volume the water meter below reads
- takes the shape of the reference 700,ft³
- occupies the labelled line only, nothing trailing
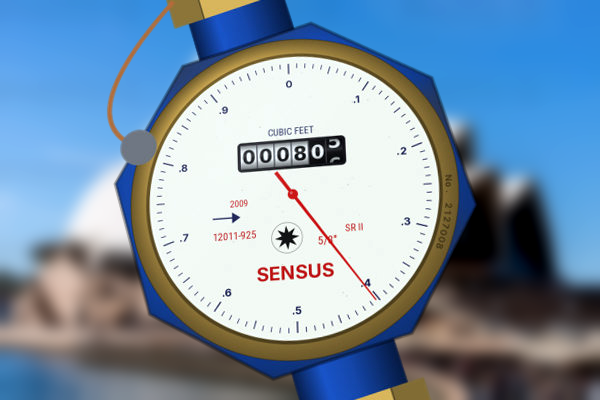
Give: 805.40,ft³
